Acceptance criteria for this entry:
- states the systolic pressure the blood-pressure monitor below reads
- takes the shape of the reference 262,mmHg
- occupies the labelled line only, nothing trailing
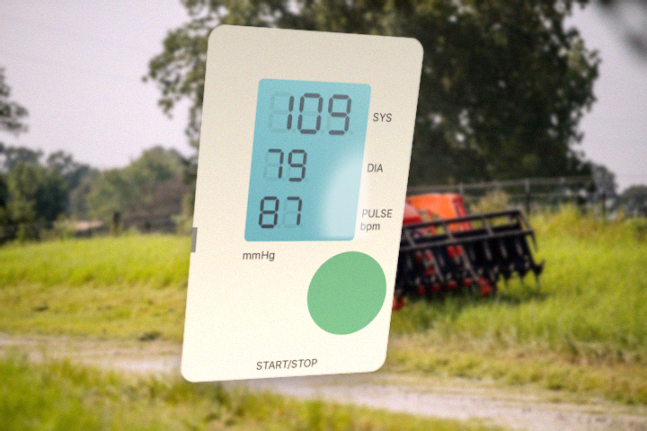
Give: 109,mmHg
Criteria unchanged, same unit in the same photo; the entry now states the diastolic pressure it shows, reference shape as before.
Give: 79,mmHg
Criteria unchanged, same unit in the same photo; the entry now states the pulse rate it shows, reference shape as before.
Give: 87,bpm
